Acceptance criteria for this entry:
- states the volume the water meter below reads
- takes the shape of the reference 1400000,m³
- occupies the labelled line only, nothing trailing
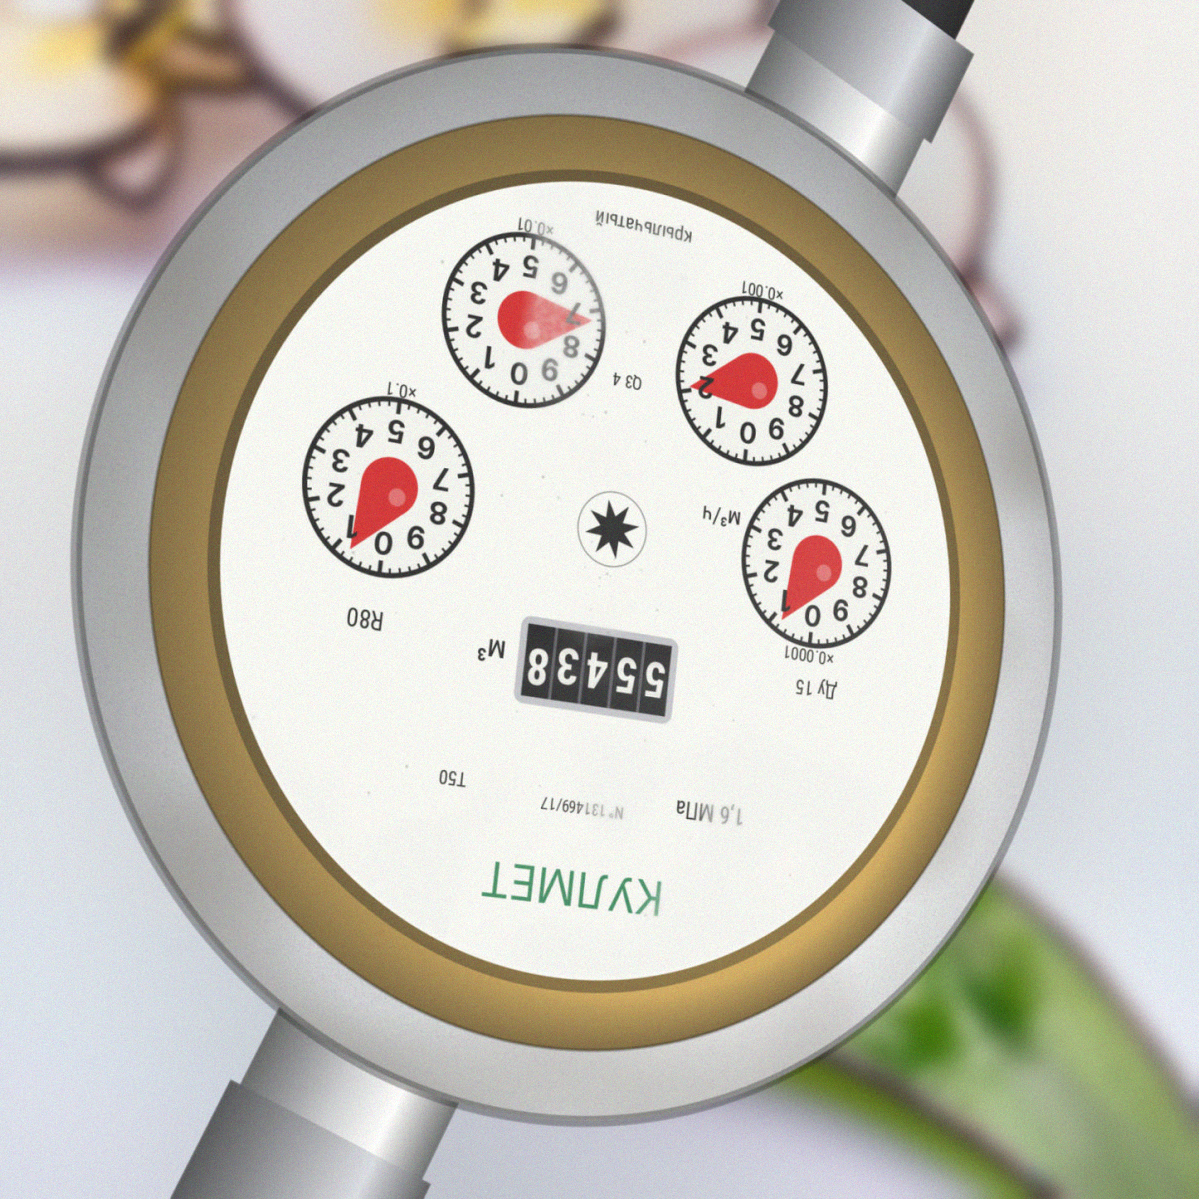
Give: 55438.0720,m³
